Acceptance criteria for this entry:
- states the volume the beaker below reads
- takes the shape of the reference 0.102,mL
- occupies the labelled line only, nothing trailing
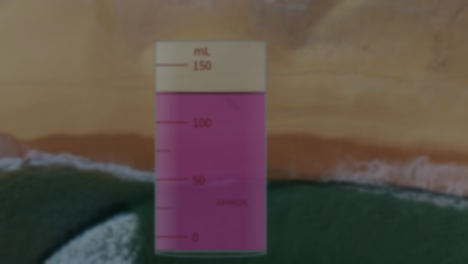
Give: 125,mL
